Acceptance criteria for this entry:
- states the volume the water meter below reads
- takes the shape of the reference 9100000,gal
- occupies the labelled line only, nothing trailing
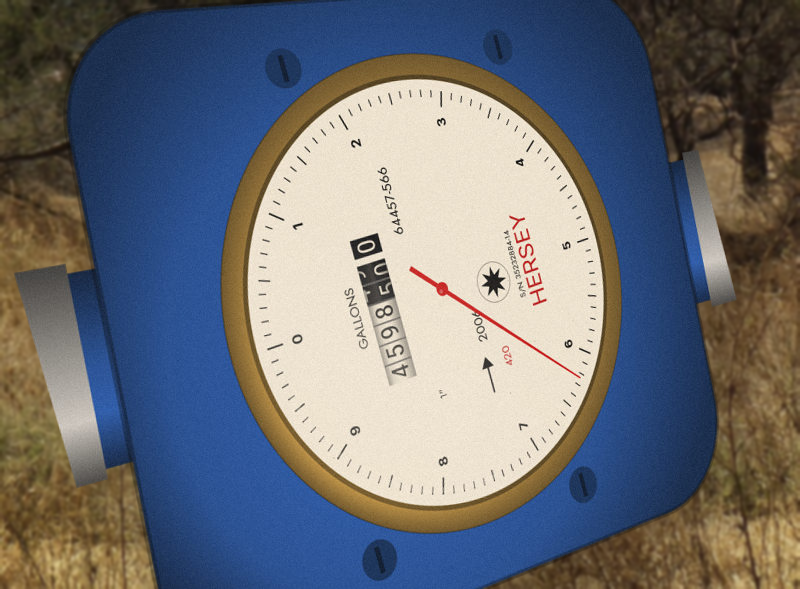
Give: 4598496.2,gal
